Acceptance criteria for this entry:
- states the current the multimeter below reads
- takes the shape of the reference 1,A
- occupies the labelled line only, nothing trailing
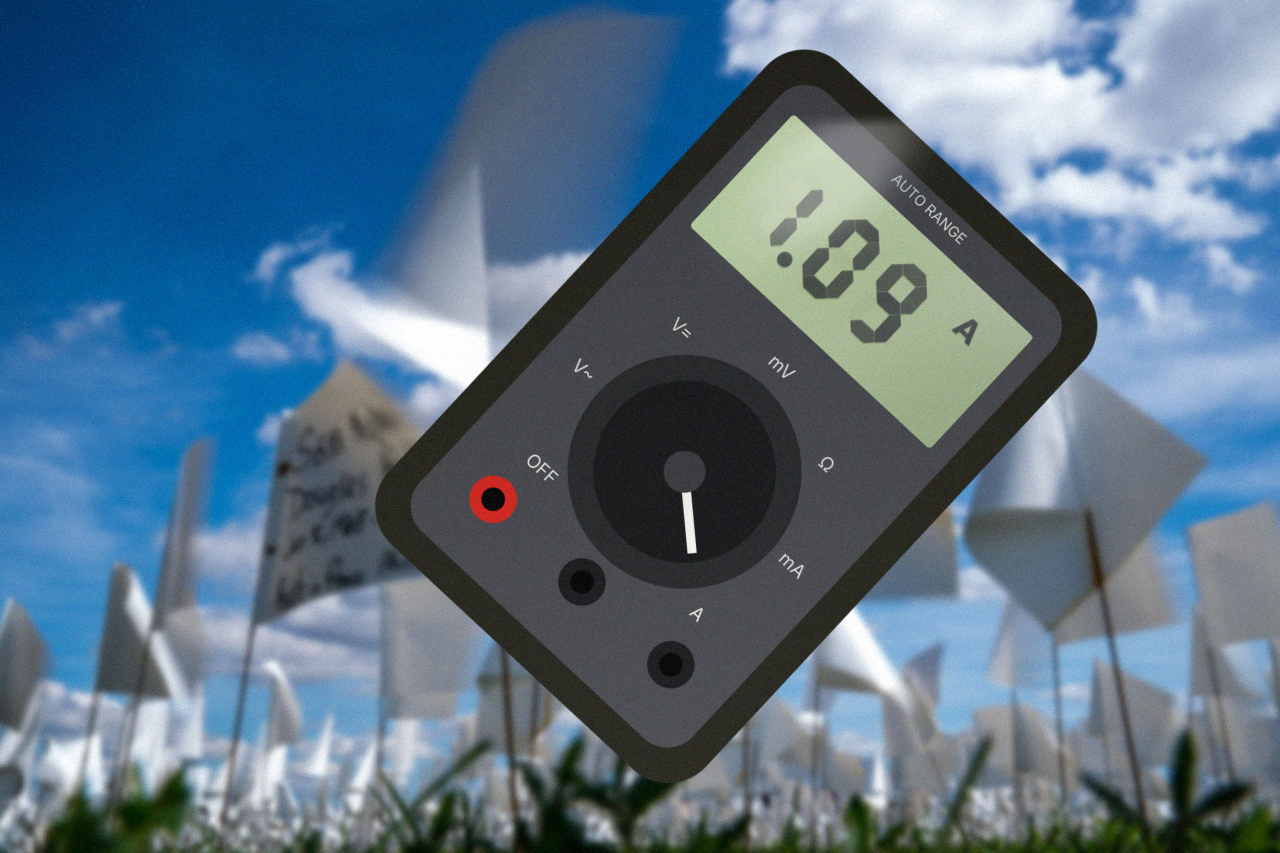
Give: 1.09,A
